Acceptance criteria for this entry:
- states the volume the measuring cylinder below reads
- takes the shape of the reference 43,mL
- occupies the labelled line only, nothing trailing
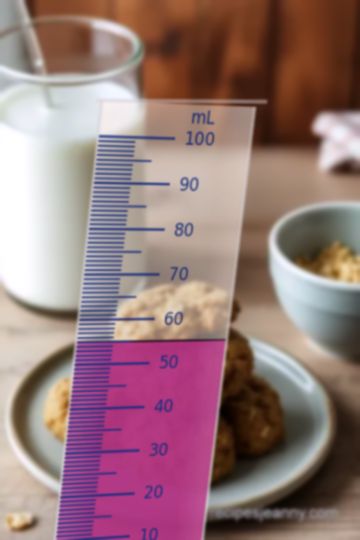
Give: 55,mL
